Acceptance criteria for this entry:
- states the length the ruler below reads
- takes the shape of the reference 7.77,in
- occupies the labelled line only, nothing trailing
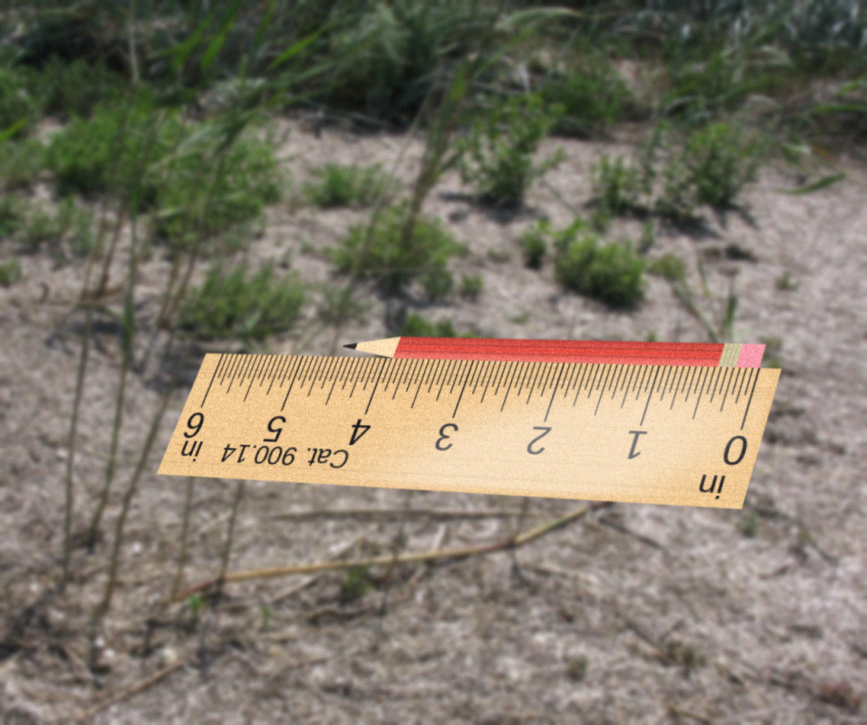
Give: 4.5625,in
